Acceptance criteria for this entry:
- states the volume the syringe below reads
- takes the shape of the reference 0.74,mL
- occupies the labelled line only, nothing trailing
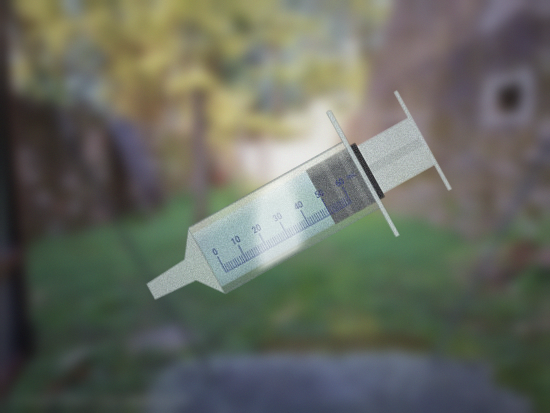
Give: 50,mL
